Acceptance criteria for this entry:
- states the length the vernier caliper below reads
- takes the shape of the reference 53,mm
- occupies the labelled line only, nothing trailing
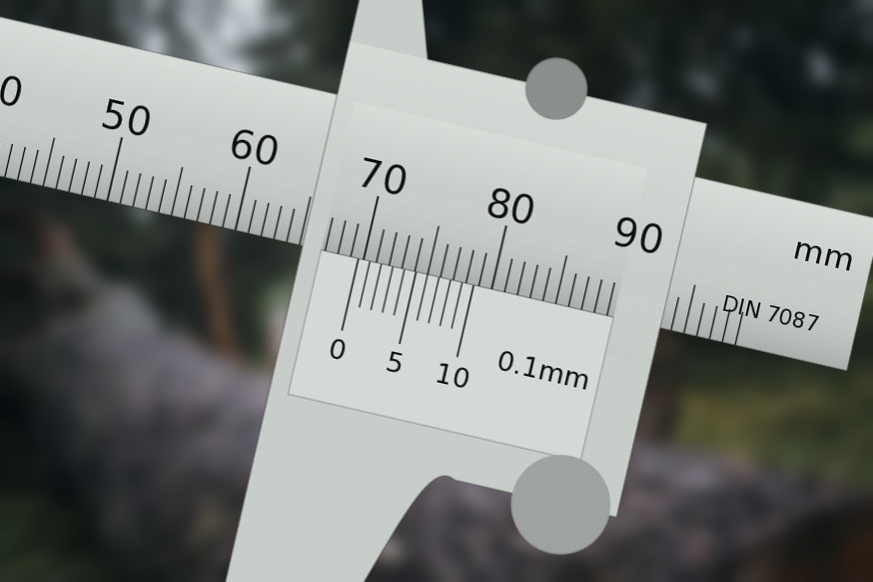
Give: 69.6,mm
